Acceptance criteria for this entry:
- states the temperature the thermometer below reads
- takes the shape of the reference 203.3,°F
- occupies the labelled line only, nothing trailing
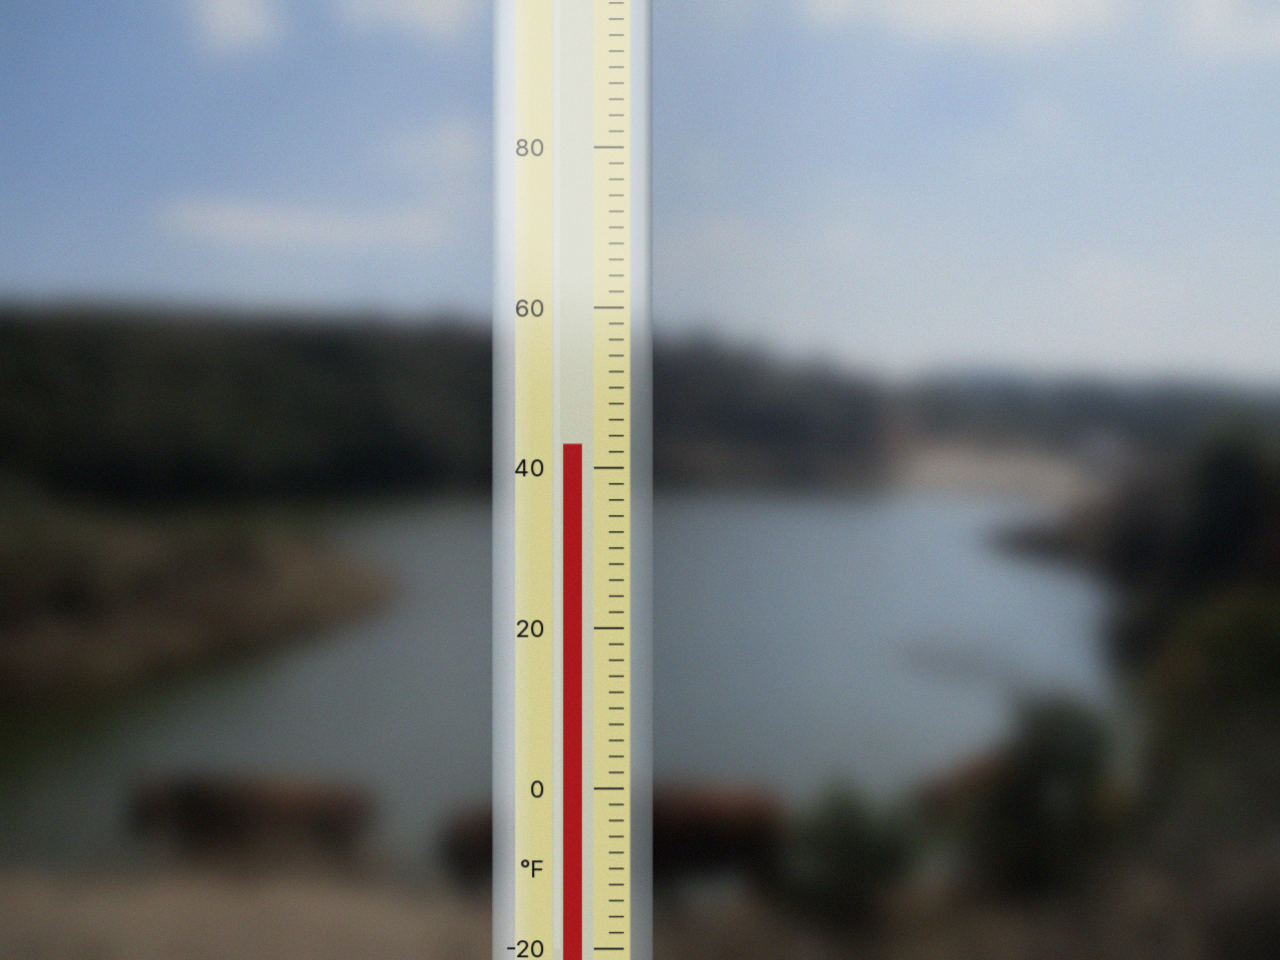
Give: 43,°F
